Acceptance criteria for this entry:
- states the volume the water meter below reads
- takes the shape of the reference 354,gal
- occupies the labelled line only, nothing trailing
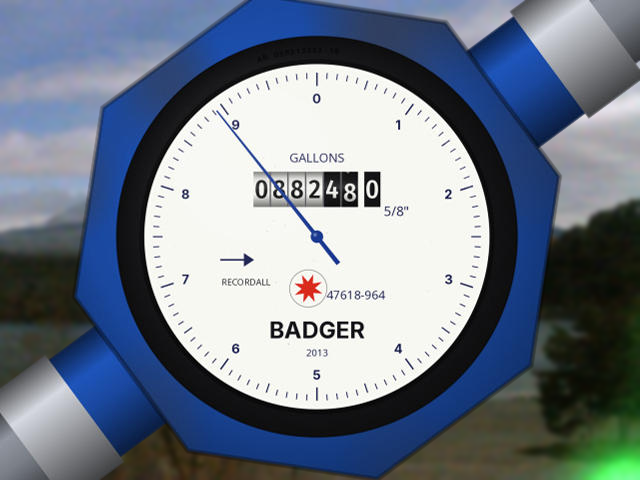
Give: 882478.9,gal
